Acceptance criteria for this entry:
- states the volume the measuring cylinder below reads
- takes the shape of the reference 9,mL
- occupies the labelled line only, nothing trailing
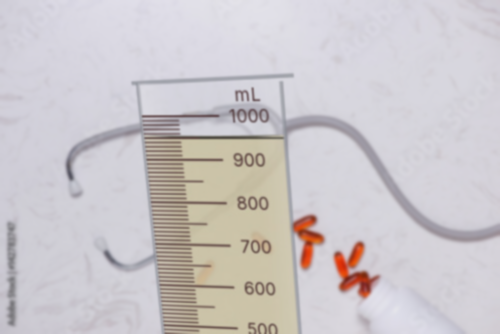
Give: 950,mL
